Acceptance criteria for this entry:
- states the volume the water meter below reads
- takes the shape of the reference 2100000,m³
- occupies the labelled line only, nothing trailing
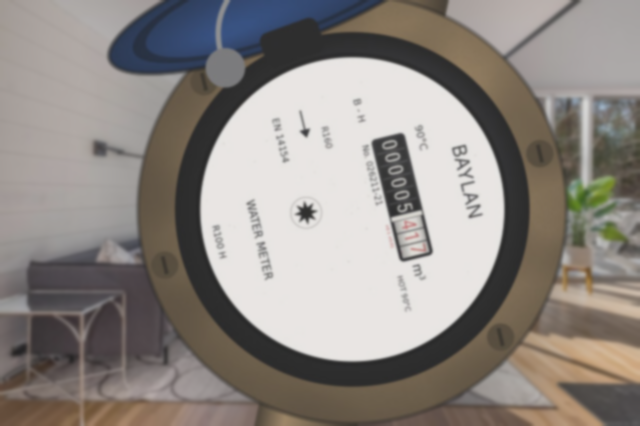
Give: 5.417,m³
